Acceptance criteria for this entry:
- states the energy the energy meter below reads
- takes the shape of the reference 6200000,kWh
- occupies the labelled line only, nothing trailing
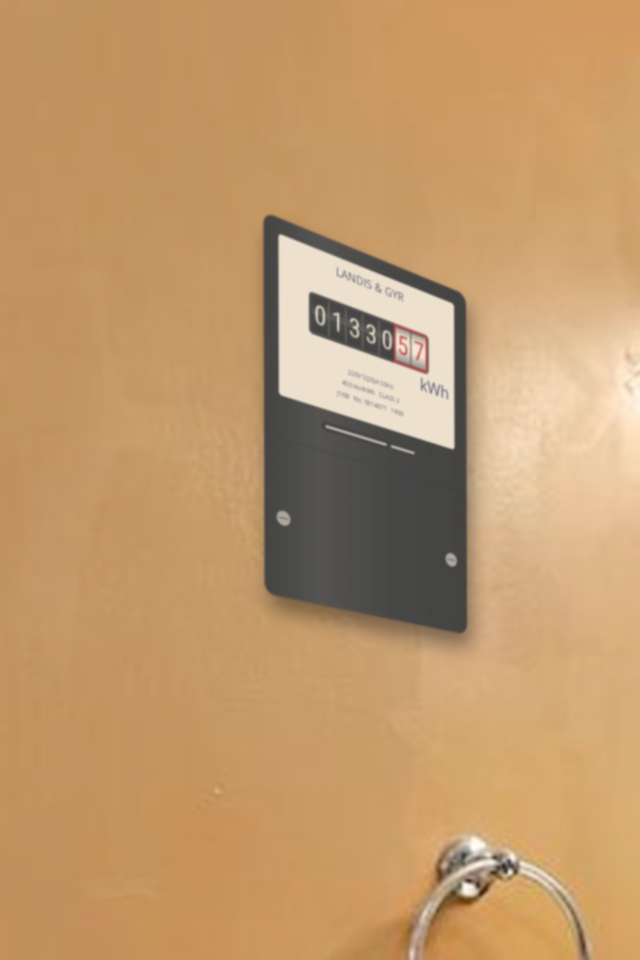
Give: 1330.57,kWh
